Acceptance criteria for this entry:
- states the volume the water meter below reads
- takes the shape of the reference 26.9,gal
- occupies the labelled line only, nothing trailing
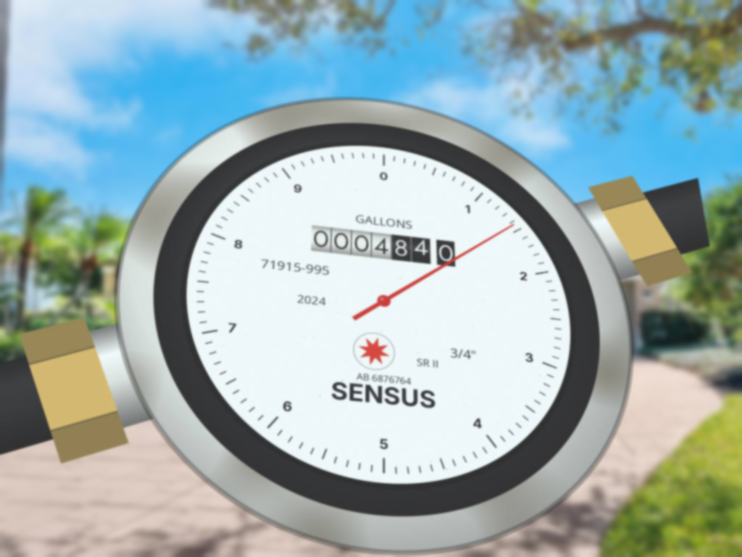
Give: 4841.4,gal
